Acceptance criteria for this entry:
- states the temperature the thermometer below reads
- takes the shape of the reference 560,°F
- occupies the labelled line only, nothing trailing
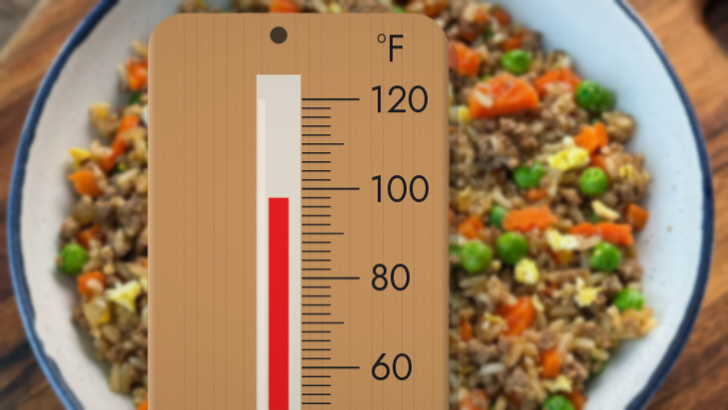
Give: 98,°F
